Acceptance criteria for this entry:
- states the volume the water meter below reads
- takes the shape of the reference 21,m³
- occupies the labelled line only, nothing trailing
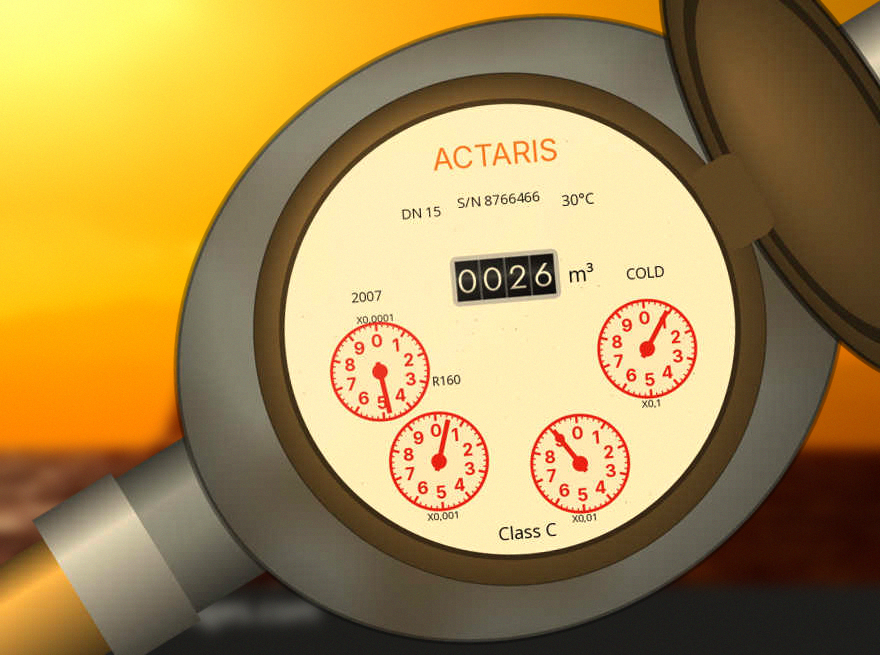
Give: 26.0904,m³
